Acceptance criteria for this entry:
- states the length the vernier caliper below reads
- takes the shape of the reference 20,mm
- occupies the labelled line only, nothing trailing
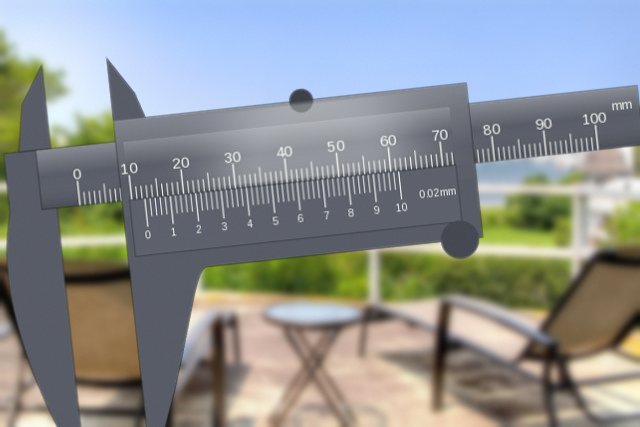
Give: 12.5,mm
